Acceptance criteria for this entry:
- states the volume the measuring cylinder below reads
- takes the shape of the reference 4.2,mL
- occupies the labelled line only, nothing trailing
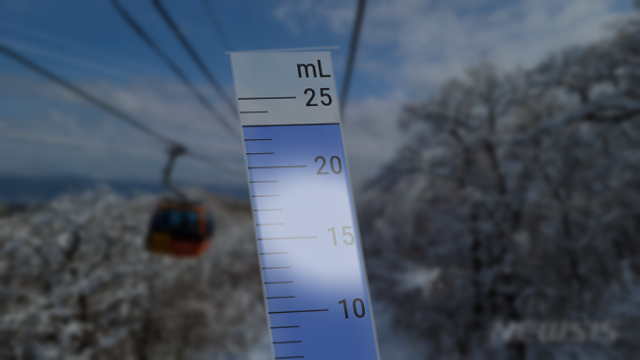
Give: 23,mL
